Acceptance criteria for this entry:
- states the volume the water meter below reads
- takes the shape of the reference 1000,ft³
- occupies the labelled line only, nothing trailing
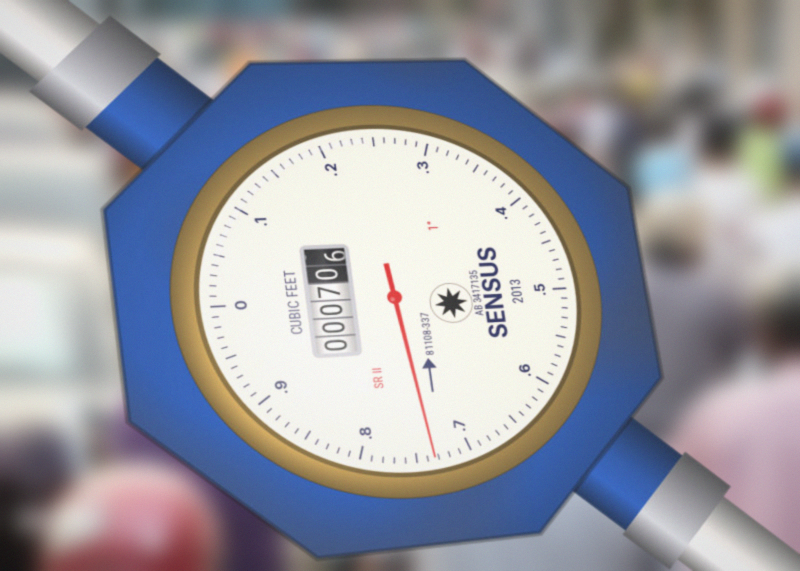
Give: 705.73,ft³
